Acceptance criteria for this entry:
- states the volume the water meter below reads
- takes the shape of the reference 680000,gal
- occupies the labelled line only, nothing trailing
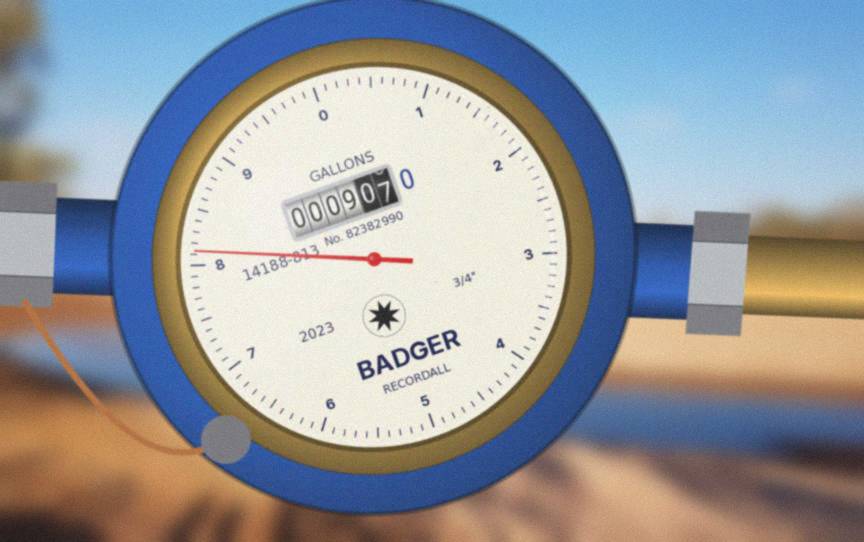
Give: 9068.1,gal
